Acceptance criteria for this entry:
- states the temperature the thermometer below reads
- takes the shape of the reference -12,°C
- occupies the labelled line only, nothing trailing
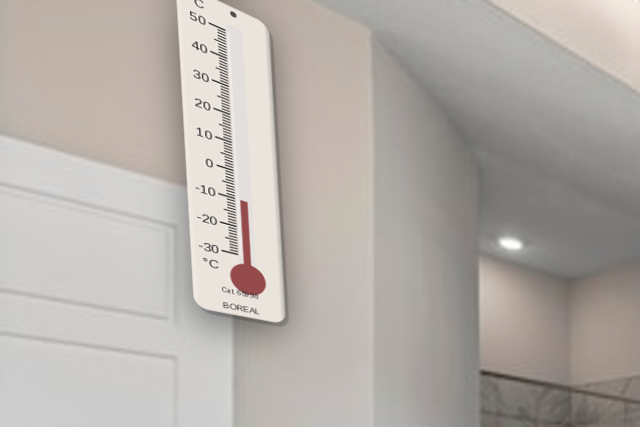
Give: -10,°C
